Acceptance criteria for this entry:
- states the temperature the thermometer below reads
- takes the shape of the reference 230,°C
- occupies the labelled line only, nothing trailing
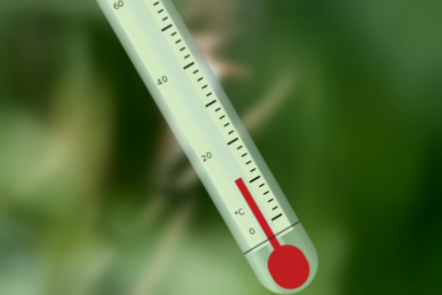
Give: 12,°C
